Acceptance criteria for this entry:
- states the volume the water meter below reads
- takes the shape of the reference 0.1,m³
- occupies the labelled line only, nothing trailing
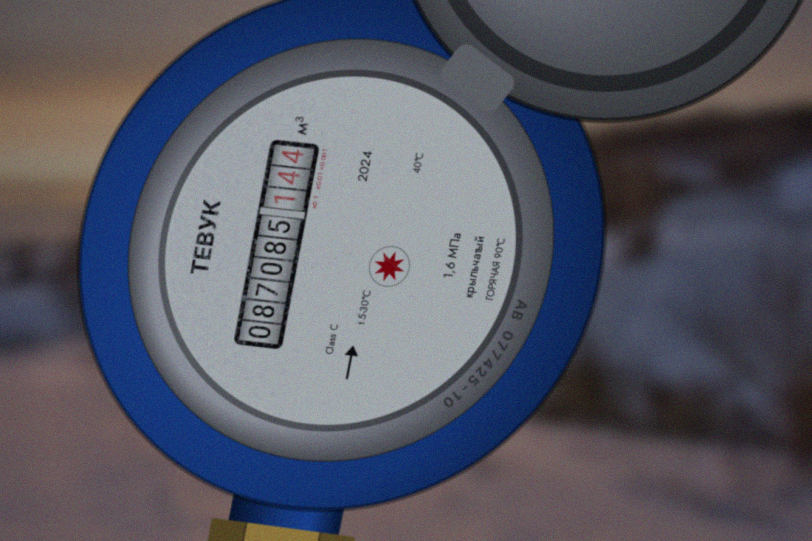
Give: 87085.144,m³
